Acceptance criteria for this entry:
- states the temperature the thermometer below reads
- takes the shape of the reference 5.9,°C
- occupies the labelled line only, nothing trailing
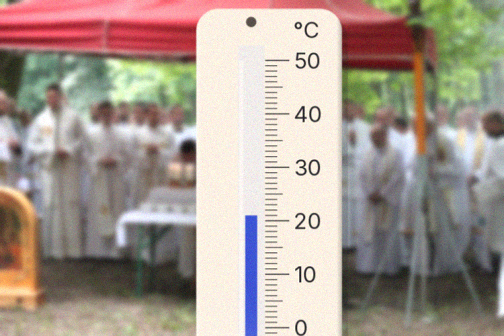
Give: 21,°C
